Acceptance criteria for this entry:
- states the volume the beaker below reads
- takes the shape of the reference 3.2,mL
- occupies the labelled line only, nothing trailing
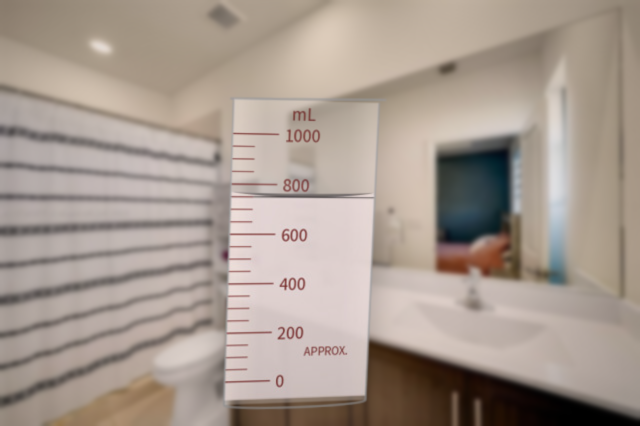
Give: 750,mL
